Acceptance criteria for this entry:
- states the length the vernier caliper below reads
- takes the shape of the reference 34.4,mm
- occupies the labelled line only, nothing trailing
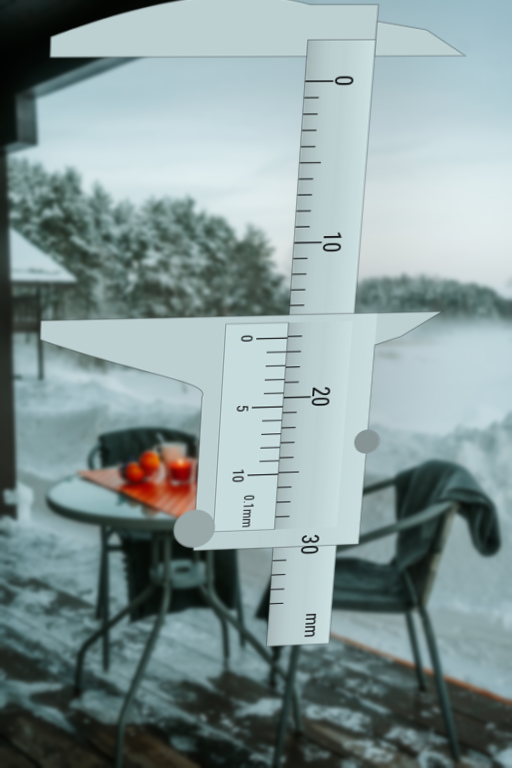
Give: 16.1,mm
